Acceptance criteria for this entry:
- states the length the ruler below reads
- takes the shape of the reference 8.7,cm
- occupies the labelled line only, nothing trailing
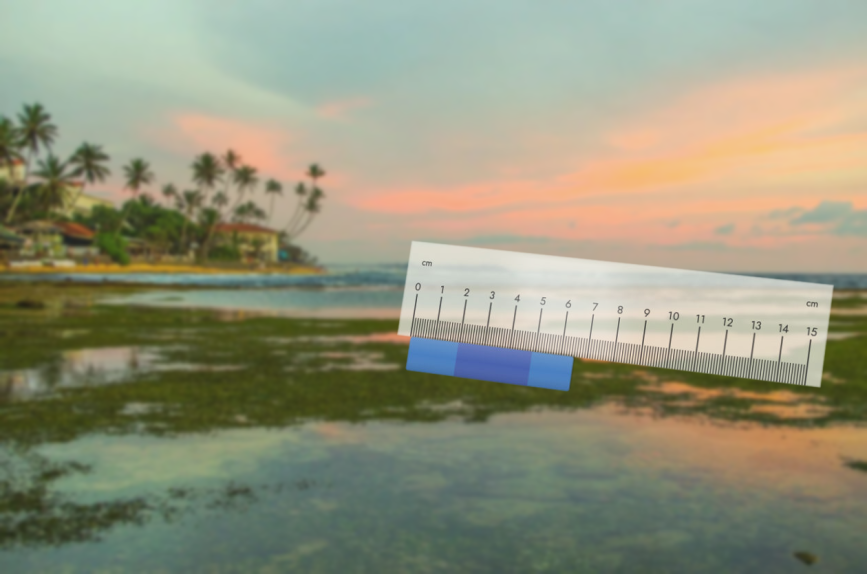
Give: 6.5,cm
